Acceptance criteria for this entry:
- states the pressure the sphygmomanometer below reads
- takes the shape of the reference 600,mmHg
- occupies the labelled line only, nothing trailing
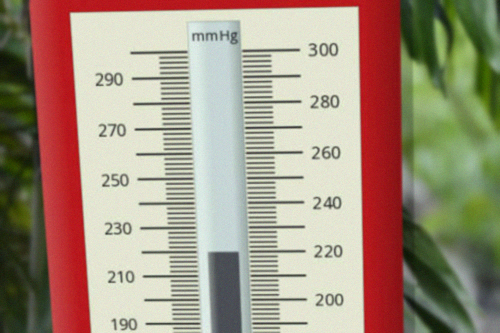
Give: 220,mmHg
